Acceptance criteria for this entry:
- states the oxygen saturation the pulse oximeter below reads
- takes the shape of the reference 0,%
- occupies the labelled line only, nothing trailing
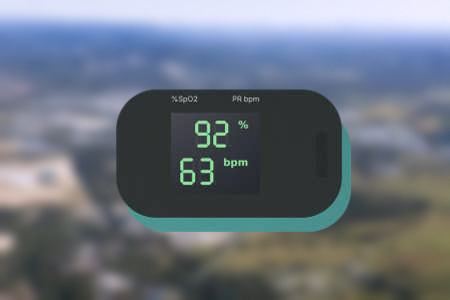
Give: 92,%
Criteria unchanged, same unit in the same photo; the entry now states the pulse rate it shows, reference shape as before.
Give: 63,bpm
